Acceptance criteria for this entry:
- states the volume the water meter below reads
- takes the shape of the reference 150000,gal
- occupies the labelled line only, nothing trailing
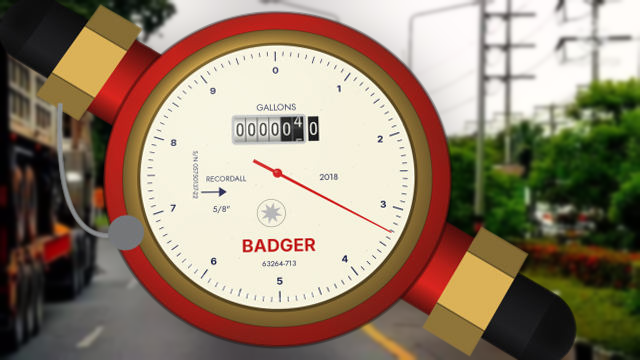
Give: 43.3,gal
